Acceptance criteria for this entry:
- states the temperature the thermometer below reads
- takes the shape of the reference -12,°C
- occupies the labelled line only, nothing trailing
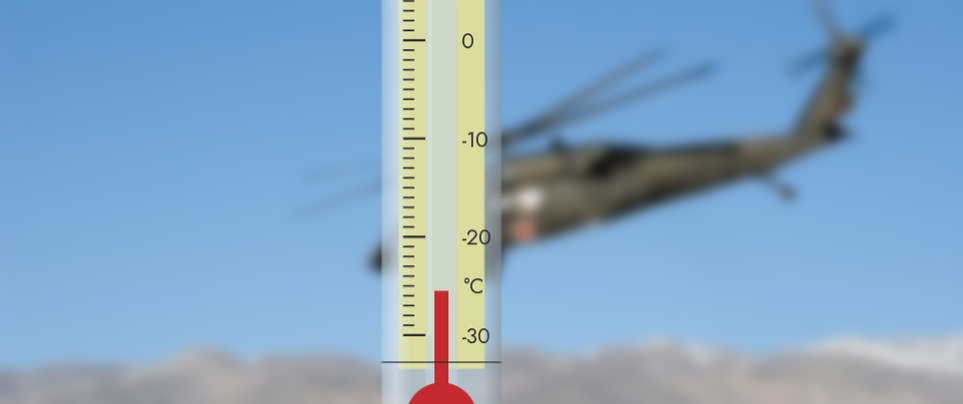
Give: -25.5,°C
